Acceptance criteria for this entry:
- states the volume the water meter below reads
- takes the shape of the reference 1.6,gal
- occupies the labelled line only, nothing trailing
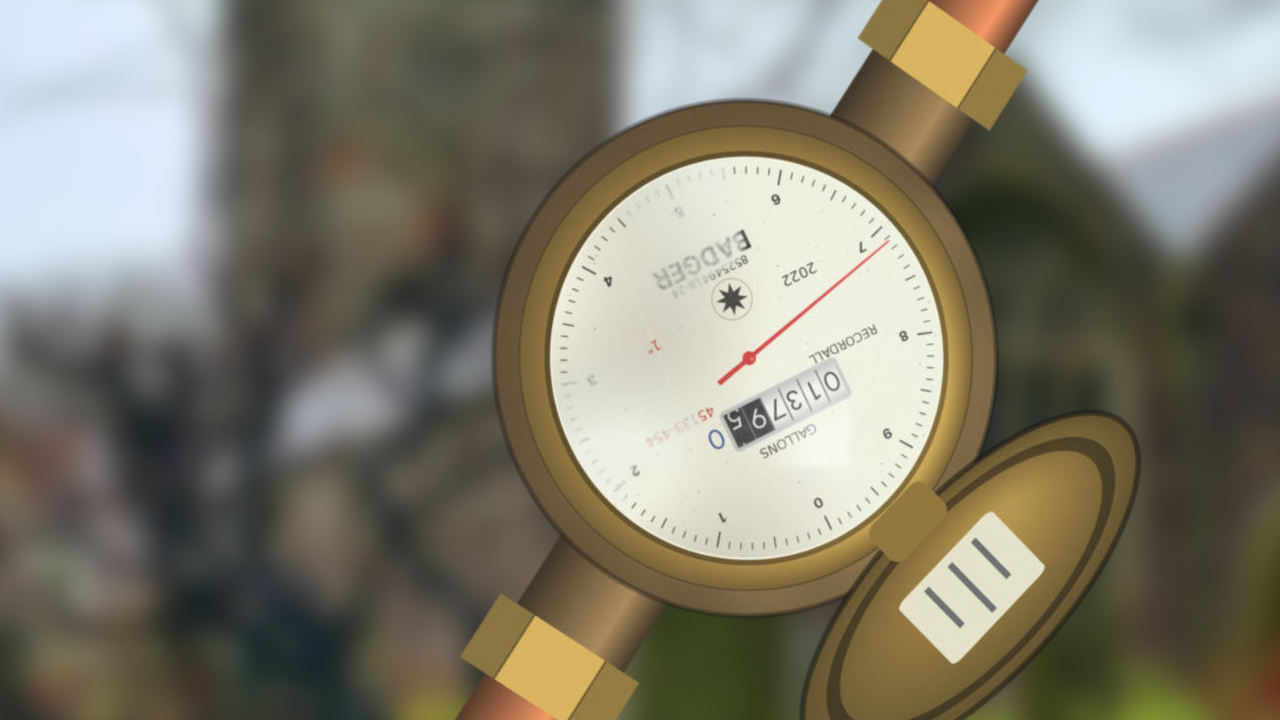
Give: 137947.1,gal
